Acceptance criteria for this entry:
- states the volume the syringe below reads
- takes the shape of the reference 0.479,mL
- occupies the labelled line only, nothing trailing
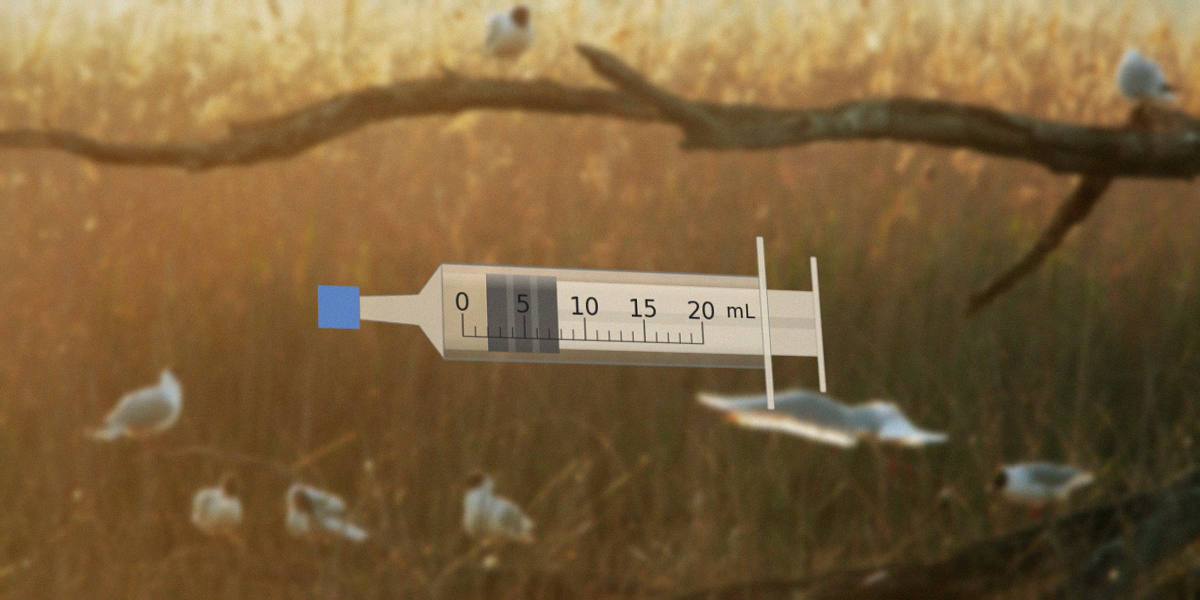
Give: 2,mL
